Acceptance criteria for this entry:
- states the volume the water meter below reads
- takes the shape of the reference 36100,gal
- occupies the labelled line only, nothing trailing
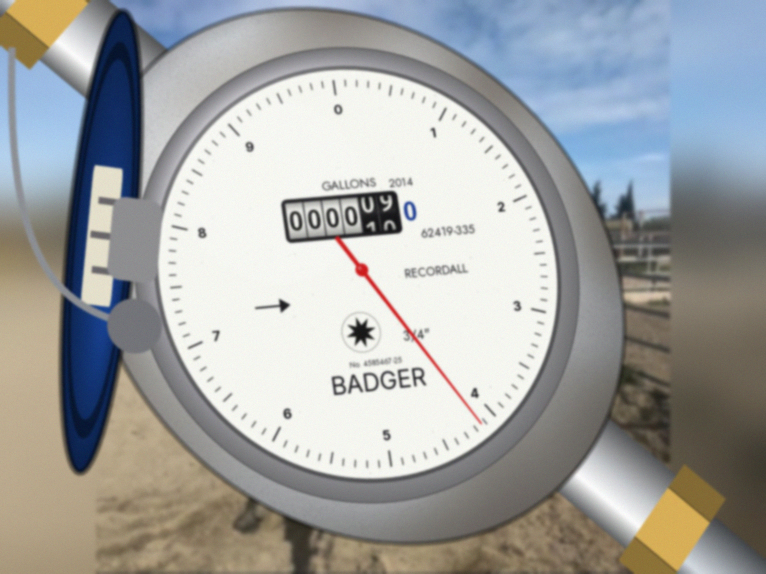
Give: 94.1,gal
